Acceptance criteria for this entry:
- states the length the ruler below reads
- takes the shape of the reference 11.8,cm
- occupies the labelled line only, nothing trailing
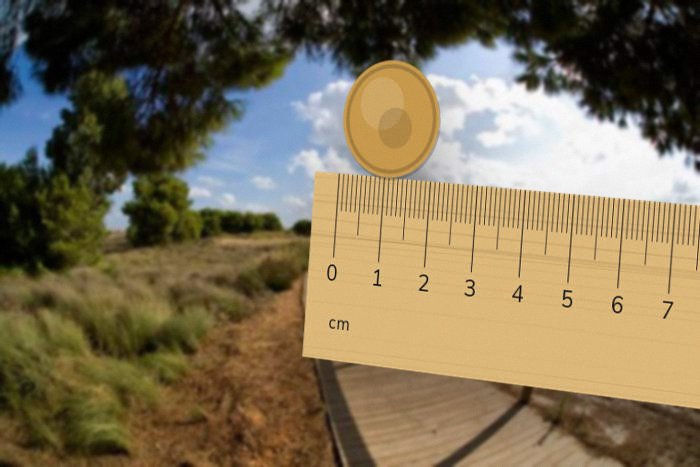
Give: 2.1,cm
